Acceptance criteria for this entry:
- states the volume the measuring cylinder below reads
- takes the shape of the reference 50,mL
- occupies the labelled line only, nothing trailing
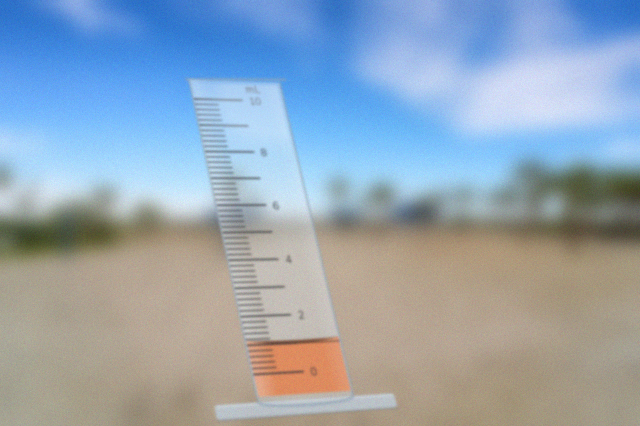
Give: 1,mL
